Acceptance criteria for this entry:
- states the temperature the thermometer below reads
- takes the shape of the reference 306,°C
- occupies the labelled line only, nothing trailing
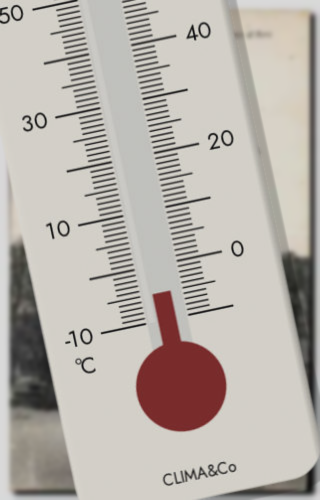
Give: -5,°C
